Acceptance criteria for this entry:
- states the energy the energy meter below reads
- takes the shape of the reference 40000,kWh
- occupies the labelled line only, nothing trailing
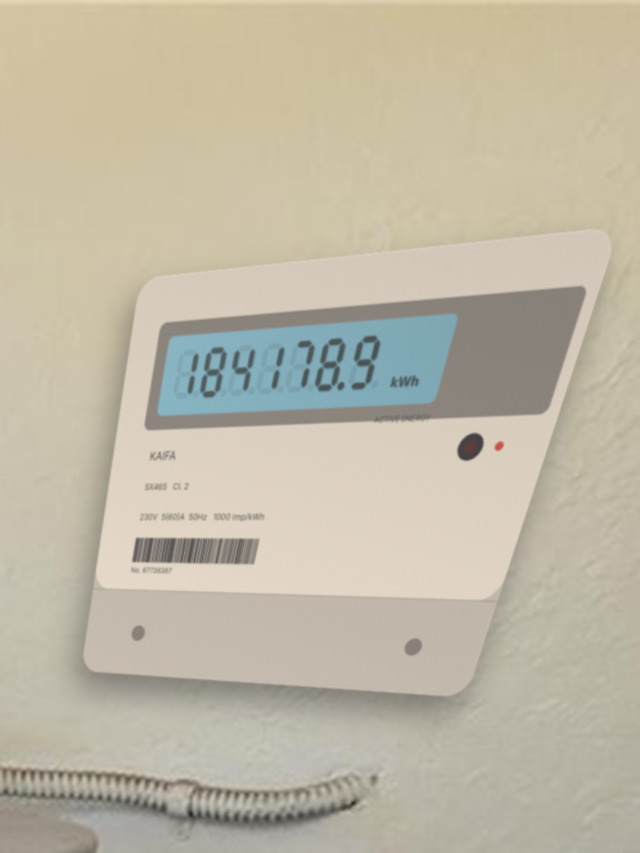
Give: 184178.9,kWh
